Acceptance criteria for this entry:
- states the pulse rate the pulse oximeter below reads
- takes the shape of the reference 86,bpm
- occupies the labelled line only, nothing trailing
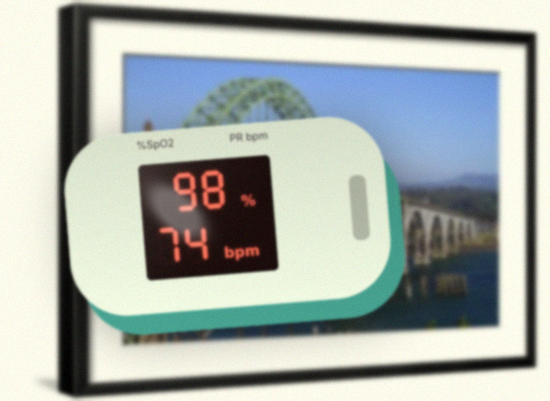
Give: 74,bpm
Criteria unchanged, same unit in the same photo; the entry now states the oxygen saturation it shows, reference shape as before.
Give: 98,%
